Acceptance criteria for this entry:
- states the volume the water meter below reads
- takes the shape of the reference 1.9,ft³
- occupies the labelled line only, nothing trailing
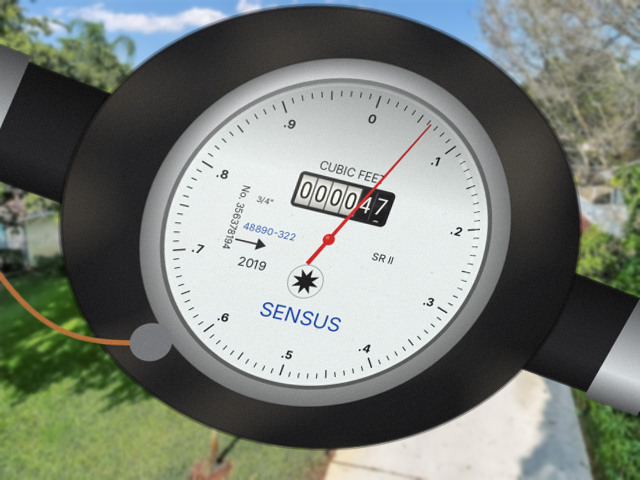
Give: 47.06,ft³
